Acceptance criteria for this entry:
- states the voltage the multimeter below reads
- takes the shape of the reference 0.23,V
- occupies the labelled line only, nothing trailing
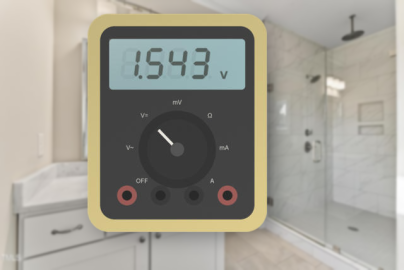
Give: 1.543,V
